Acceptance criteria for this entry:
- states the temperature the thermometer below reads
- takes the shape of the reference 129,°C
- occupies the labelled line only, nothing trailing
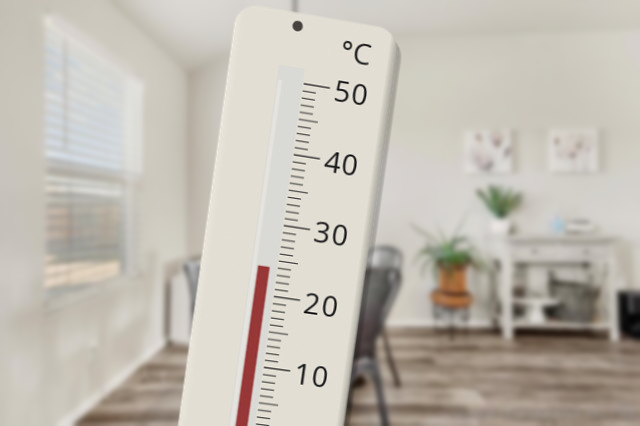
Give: 24,°C
